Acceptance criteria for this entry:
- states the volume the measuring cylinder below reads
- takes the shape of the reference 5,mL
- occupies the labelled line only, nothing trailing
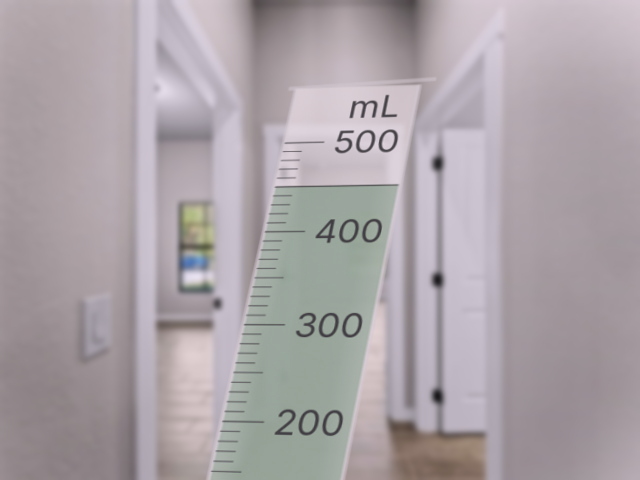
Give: 450,mL
